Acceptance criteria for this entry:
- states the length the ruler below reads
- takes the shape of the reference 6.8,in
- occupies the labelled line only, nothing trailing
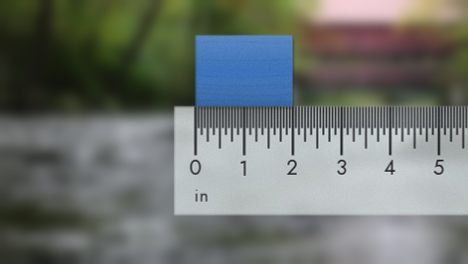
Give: 2,in
